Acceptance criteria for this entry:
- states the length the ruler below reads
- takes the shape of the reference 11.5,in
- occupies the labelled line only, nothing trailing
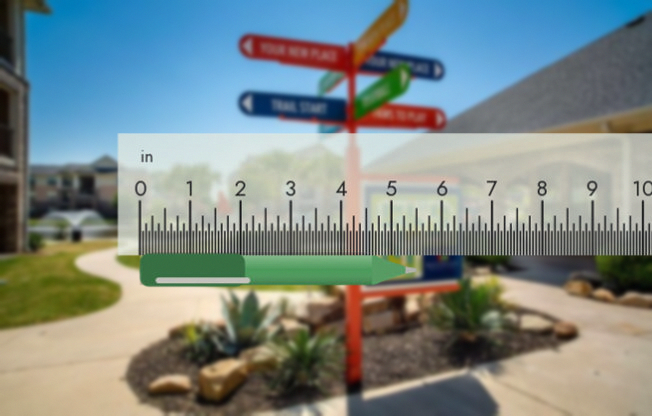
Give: 5.5,in
